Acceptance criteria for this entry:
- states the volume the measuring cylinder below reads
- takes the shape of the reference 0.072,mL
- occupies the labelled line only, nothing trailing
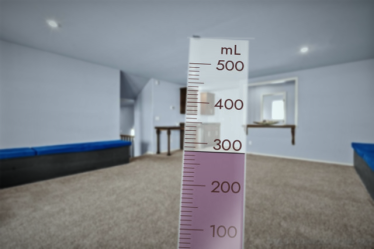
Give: 280,mL
